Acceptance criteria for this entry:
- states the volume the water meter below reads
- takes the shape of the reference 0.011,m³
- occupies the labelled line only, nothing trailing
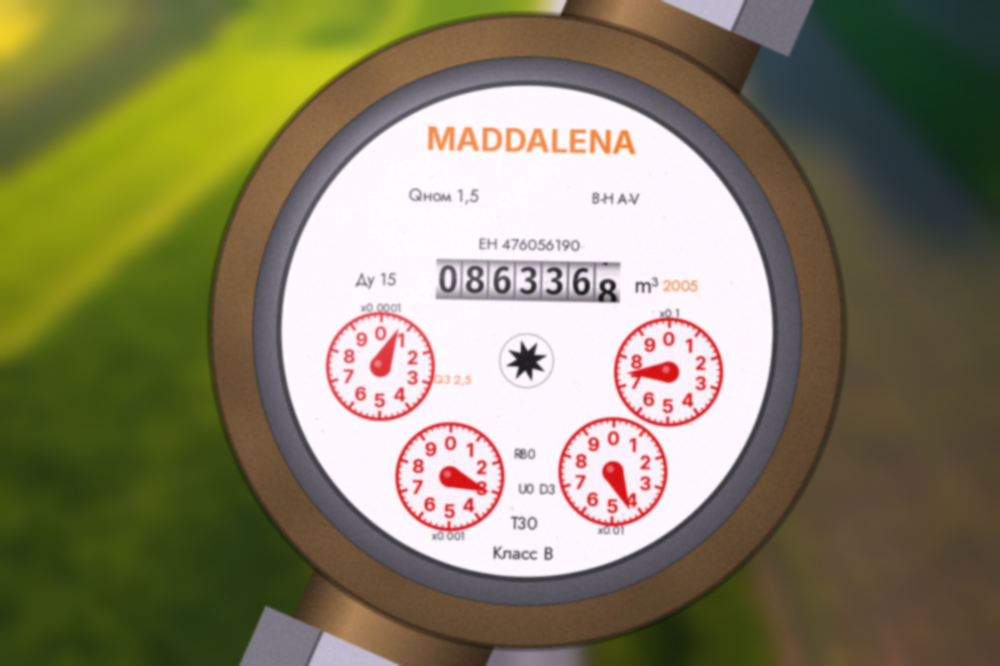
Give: 863367.7430,m³
